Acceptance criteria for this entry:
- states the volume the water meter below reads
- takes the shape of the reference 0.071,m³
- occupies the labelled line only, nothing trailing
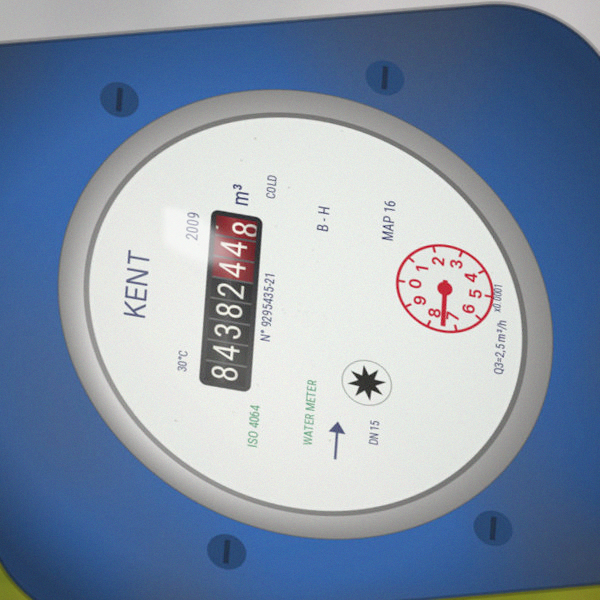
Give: 84382.4477,m³
